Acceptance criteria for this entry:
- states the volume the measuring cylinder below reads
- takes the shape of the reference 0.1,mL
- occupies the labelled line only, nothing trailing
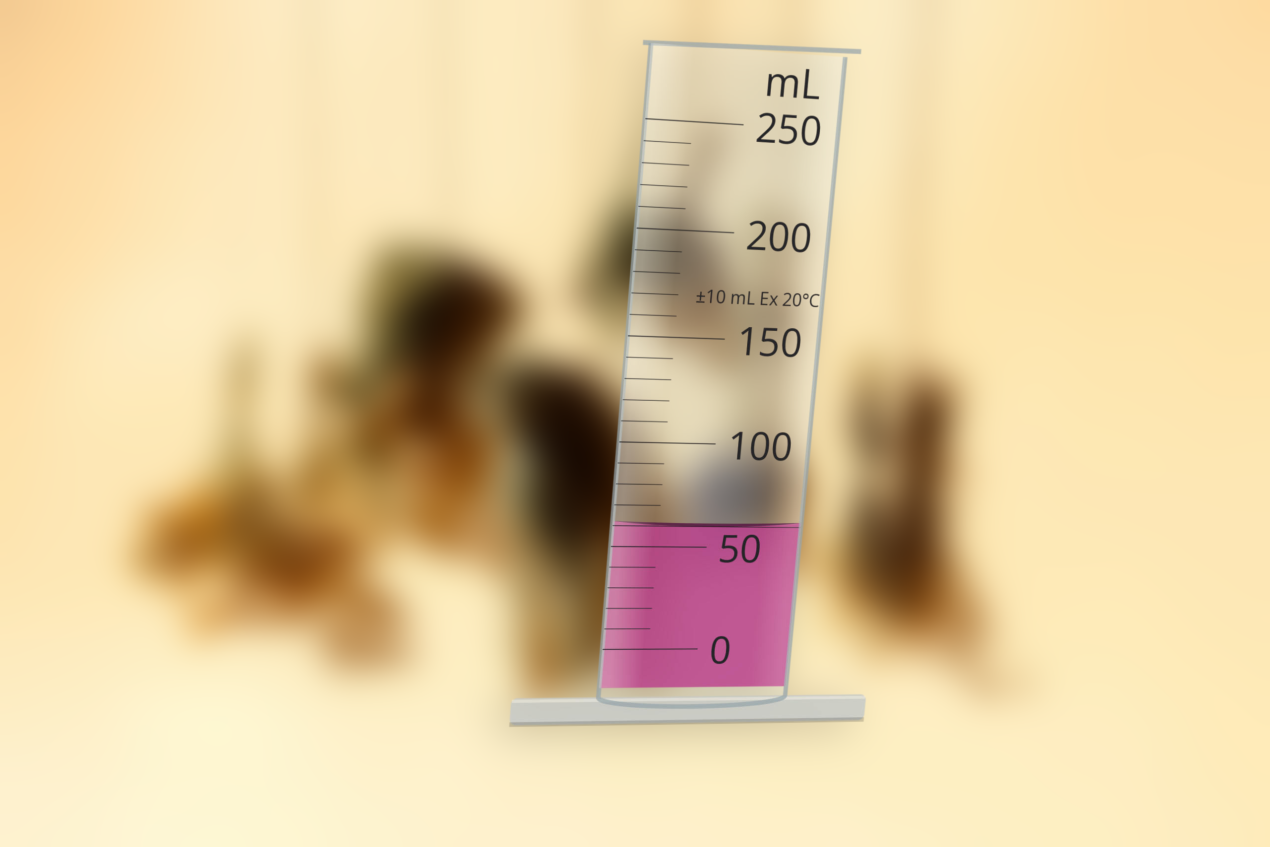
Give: 60,mL
